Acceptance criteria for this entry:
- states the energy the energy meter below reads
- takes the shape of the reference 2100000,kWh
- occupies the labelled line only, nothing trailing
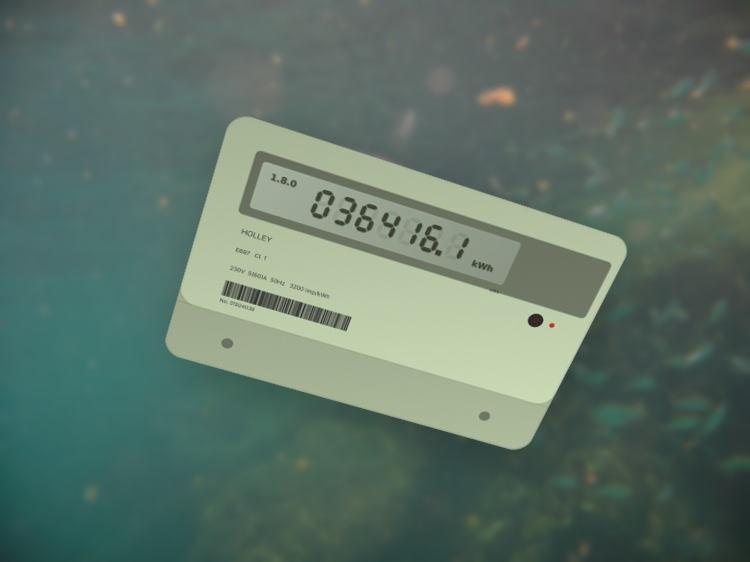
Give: 36416.1,kWh
